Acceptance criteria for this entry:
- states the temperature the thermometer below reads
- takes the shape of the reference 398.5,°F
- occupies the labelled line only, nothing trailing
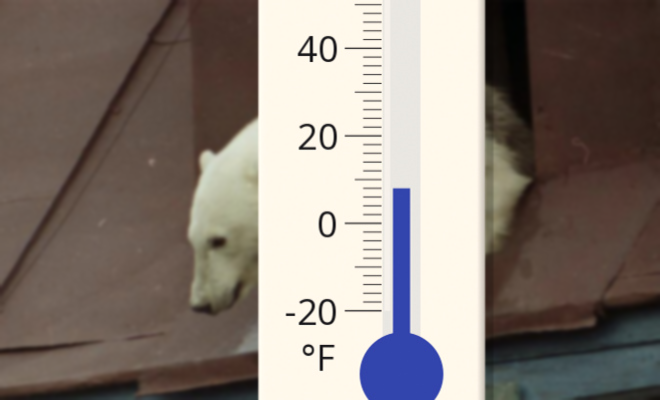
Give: 8,°F
